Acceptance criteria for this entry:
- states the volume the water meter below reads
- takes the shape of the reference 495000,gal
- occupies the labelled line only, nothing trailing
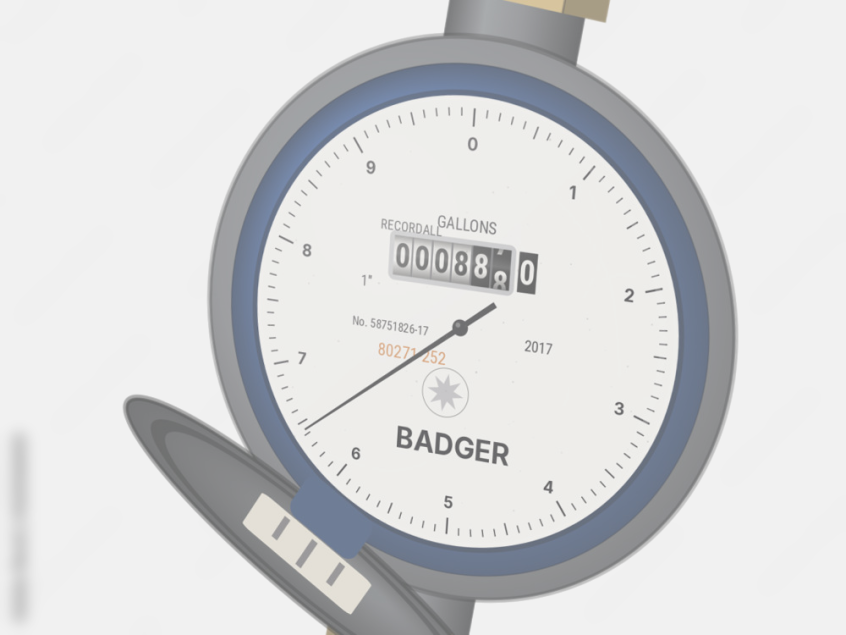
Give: 8876.4,gal
